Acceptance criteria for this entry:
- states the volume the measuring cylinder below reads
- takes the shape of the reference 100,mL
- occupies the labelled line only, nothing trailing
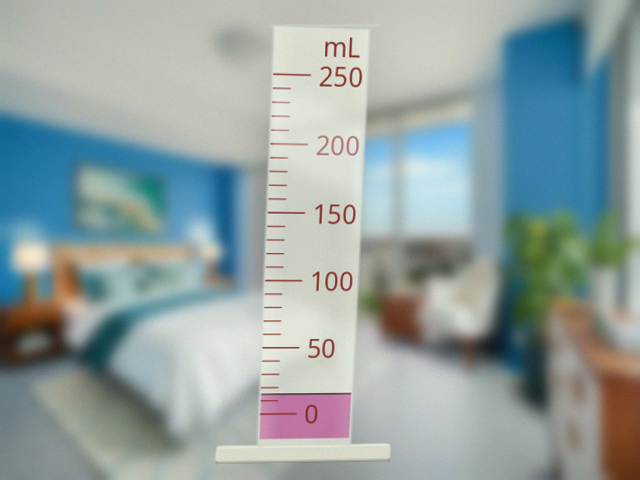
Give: 15,mL
